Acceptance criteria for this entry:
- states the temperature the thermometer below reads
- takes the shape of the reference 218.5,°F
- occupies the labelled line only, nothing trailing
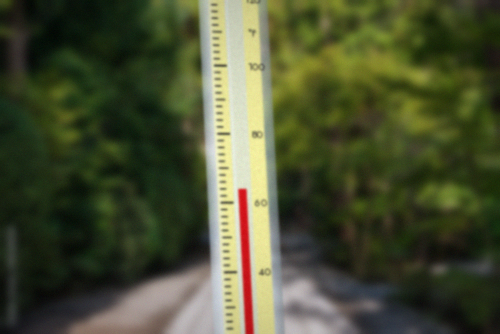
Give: 64,°F
